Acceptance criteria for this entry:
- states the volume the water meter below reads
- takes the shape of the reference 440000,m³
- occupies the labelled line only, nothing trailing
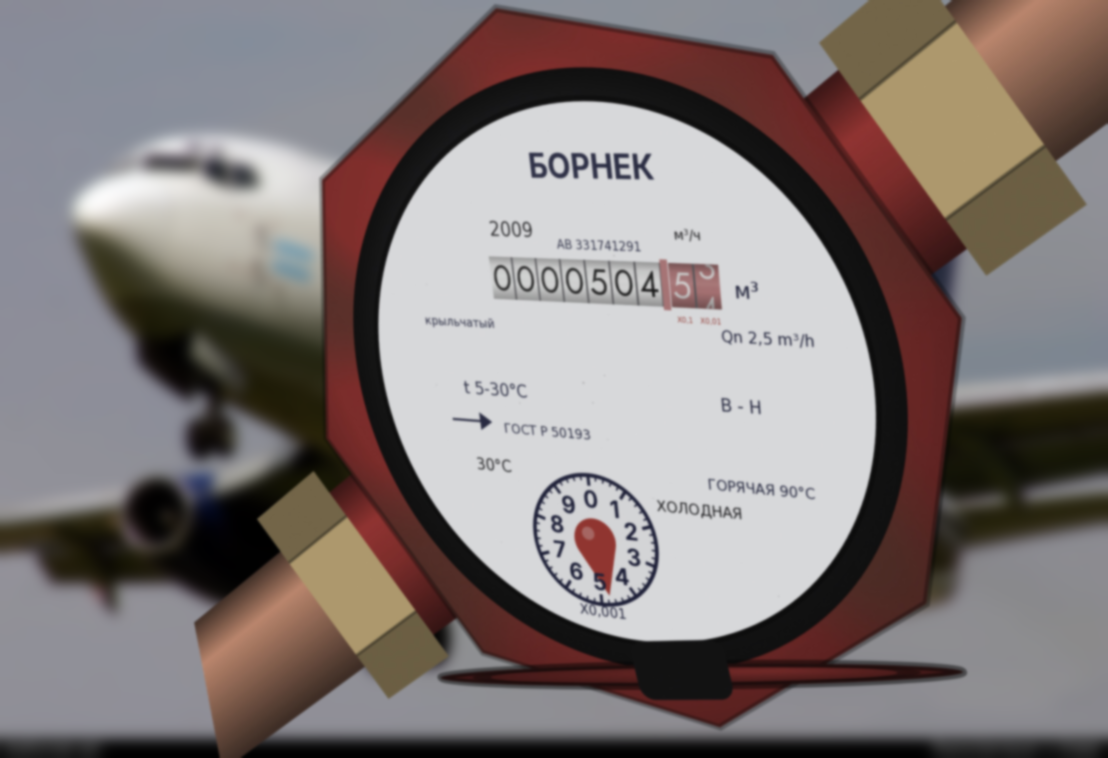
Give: 504.534,m³
